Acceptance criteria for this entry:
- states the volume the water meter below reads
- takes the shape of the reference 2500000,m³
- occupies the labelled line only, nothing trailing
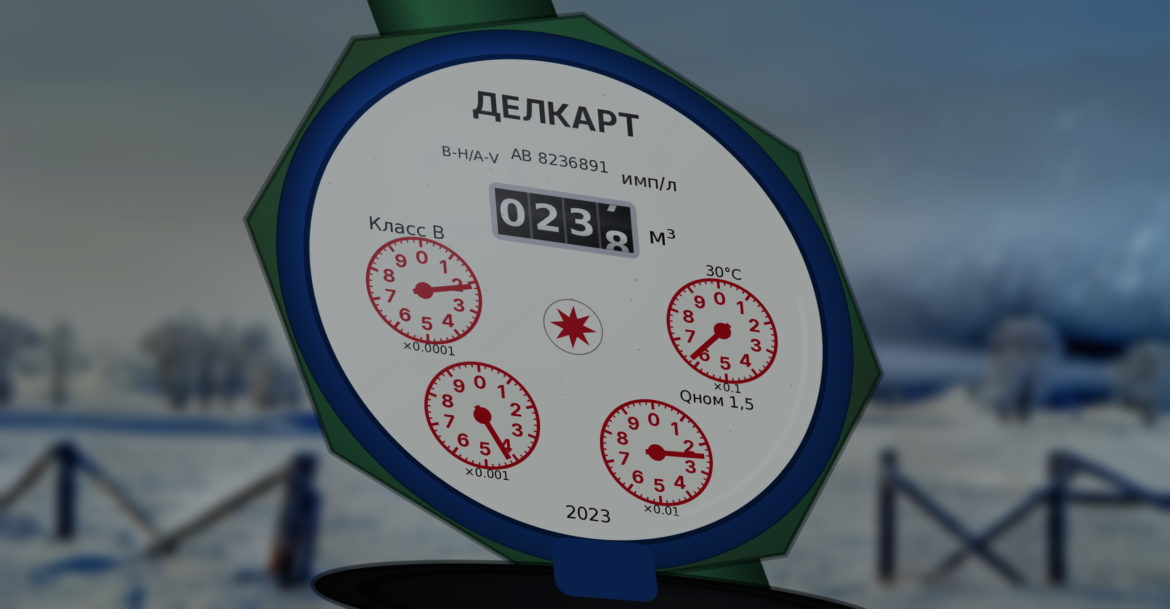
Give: 237.6242,m³
